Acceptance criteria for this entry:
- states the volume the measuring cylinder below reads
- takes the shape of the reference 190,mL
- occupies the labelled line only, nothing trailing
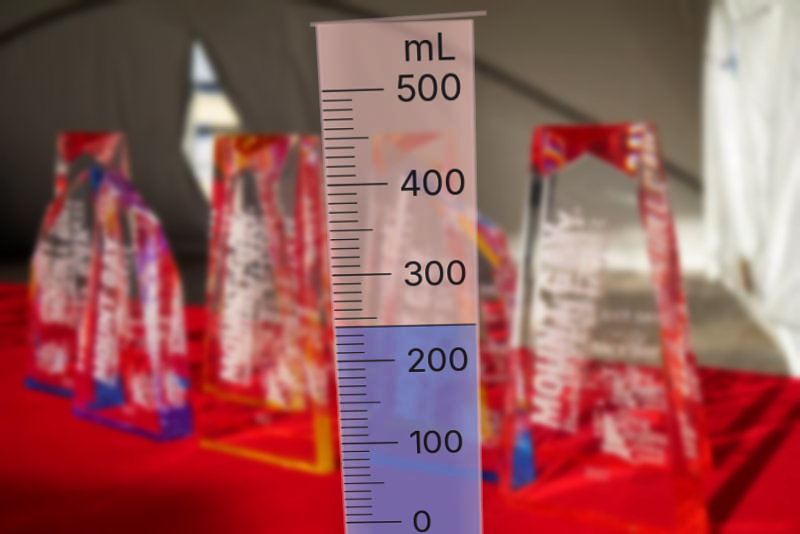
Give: 240,mL
